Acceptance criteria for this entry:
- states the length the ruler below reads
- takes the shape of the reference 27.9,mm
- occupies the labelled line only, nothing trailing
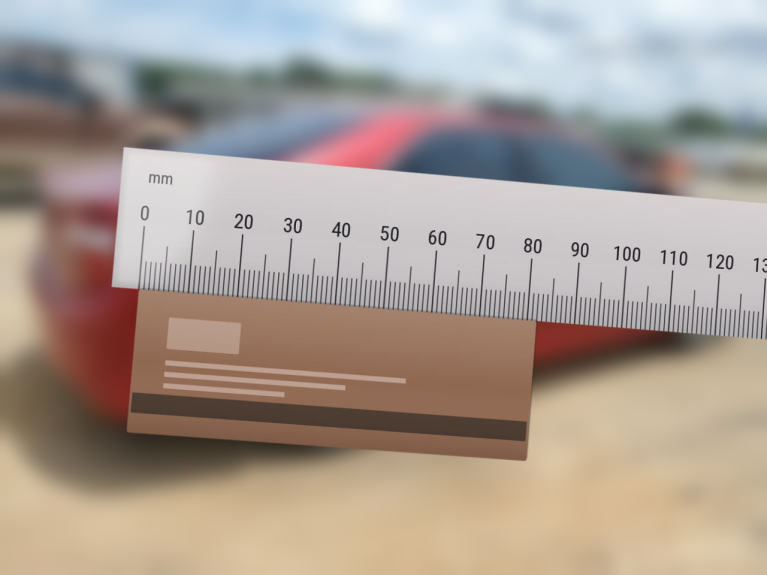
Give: 82,mm
